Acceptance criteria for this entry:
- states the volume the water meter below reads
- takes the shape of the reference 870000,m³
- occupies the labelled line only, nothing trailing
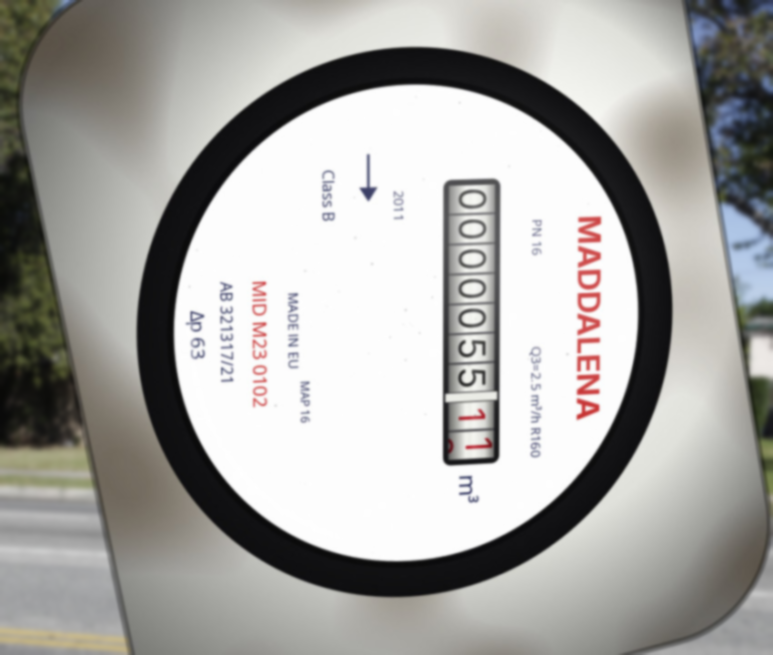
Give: 55.11,m³
